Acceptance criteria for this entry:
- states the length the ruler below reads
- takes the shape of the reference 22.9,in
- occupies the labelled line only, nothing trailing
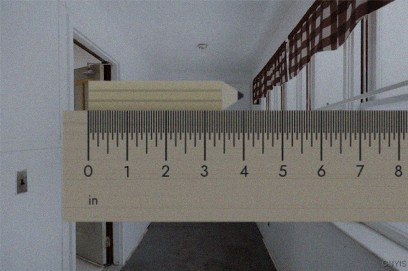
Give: 4,in
